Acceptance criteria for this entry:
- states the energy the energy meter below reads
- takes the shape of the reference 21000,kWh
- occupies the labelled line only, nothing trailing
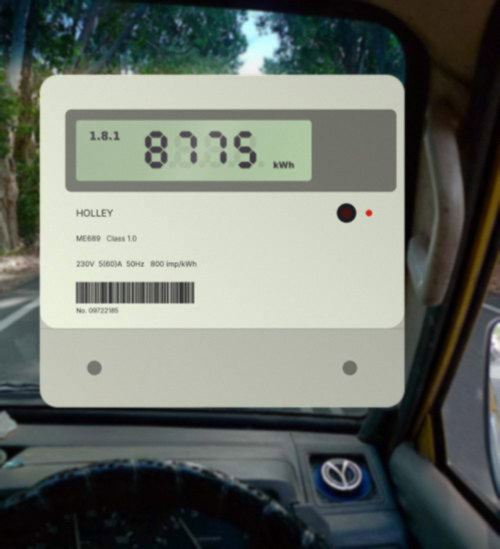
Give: 8775,kWh
